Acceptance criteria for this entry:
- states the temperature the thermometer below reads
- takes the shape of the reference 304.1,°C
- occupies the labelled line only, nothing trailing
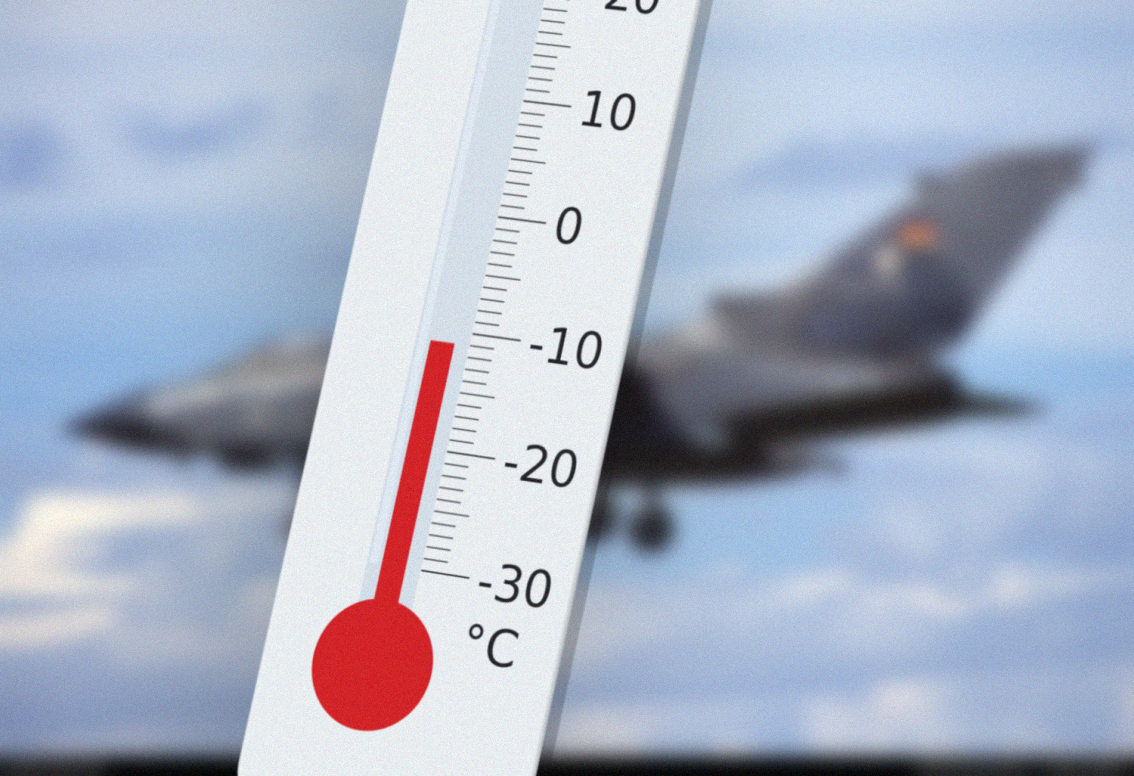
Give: -11,°C
